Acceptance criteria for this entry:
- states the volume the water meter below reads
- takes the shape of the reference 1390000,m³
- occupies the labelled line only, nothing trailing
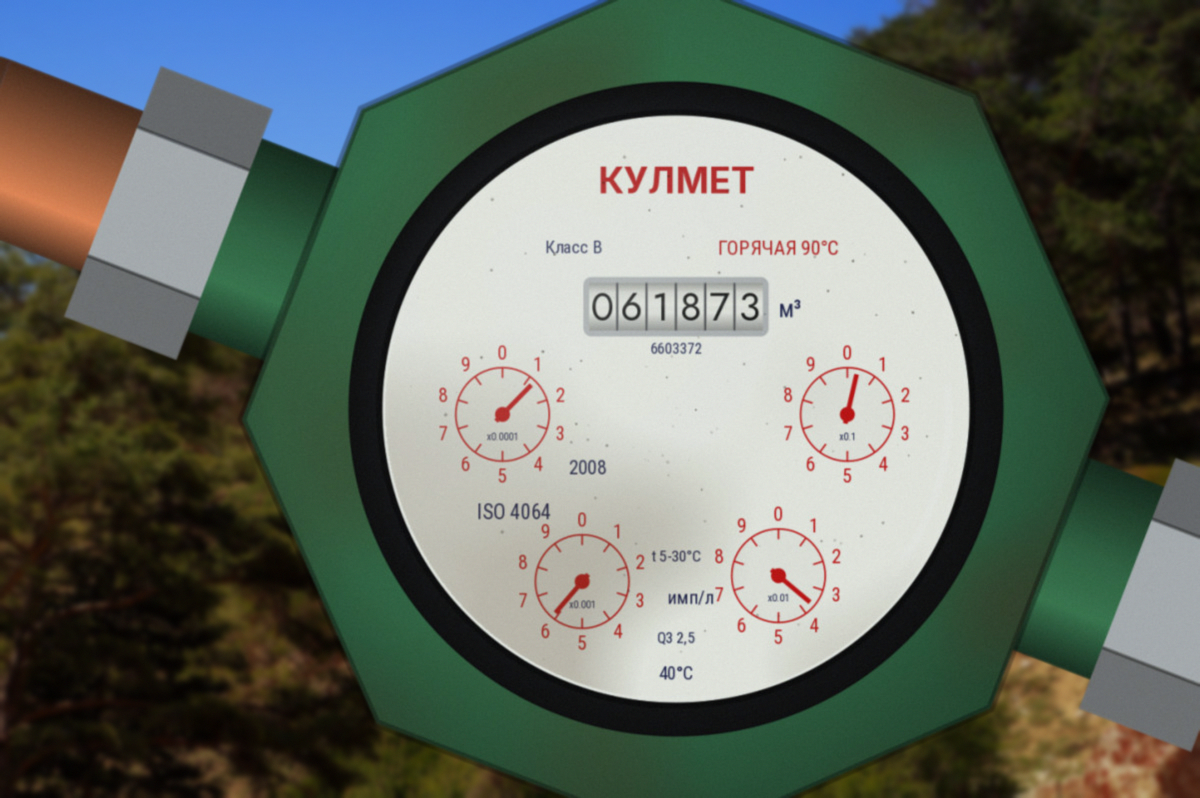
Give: 61873.0361,m³
